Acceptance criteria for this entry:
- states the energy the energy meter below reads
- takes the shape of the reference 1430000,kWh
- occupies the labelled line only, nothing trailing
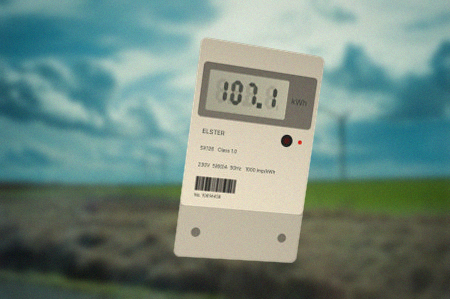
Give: 107.1,kWh
